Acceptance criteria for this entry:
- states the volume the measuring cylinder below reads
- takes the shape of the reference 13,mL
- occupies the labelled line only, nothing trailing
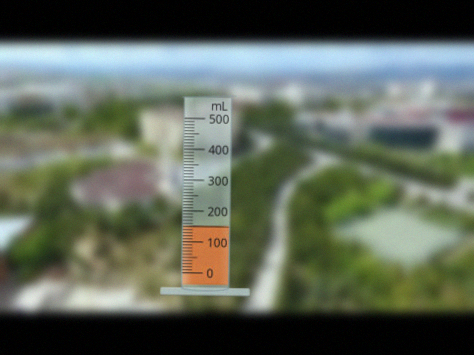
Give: 150,mL
